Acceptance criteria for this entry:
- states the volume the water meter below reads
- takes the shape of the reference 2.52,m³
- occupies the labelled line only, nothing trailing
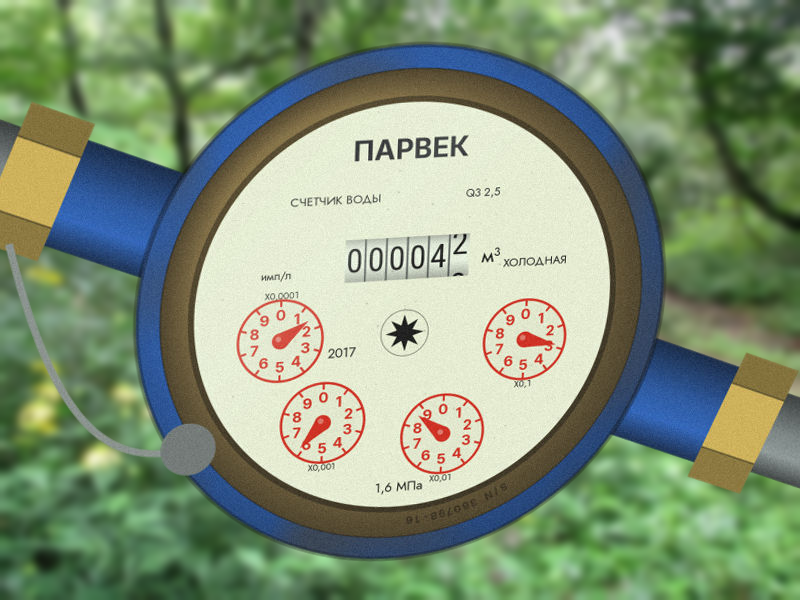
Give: 42.2861,m³
